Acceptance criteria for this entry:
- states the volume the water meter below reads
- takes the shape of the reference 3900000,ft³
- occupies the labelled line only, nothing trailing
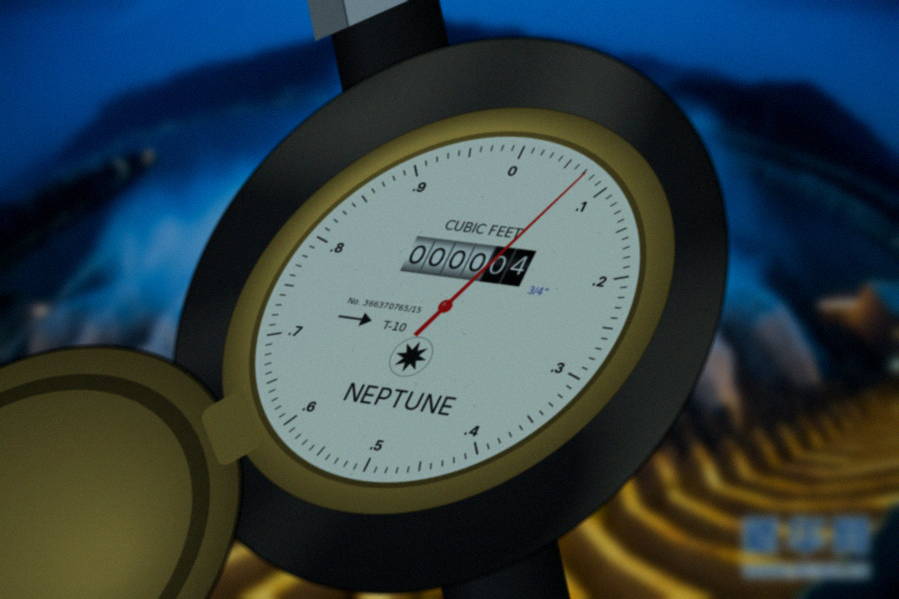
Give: 4.07,ft³
